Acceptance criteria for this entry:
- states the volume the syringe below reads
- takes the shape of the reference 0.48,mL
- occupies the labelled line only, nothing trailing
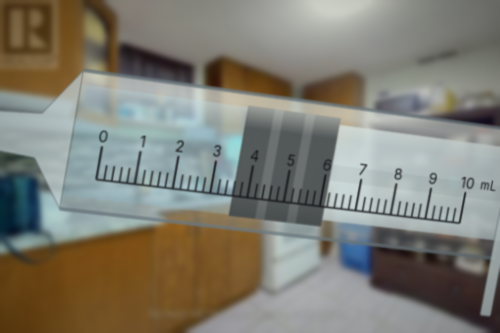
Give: 3.6,mL
